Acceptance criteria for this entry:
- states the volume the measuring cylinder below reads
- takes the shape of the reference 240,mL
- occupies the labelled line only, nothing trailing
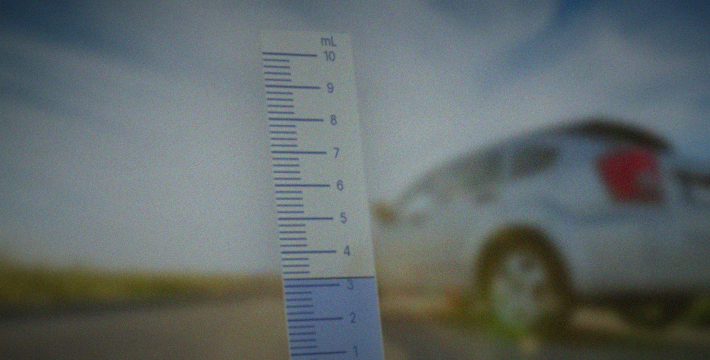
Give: 3.2,mL
